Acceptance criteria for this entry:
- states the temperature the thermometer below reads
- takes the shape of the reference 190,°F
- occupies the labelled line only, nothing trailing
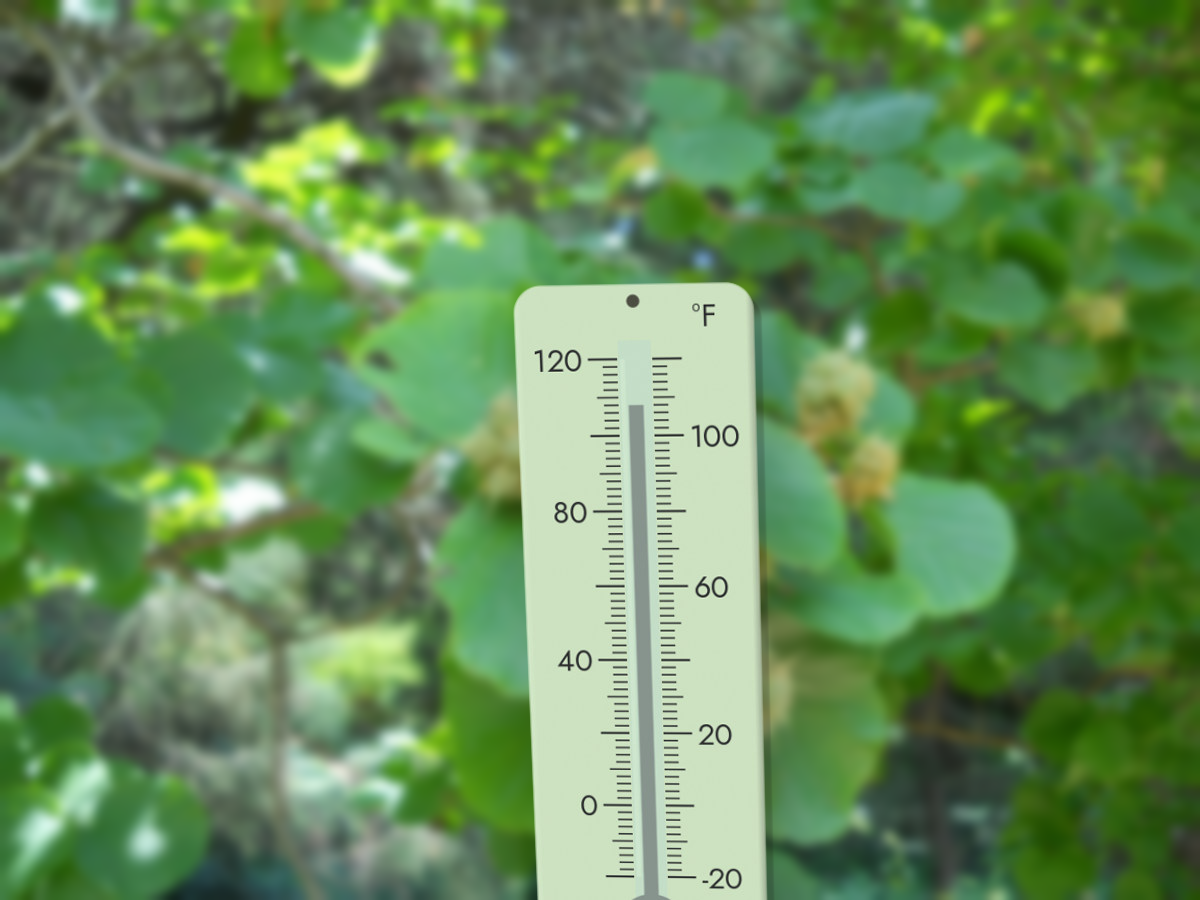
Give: 108,°F
